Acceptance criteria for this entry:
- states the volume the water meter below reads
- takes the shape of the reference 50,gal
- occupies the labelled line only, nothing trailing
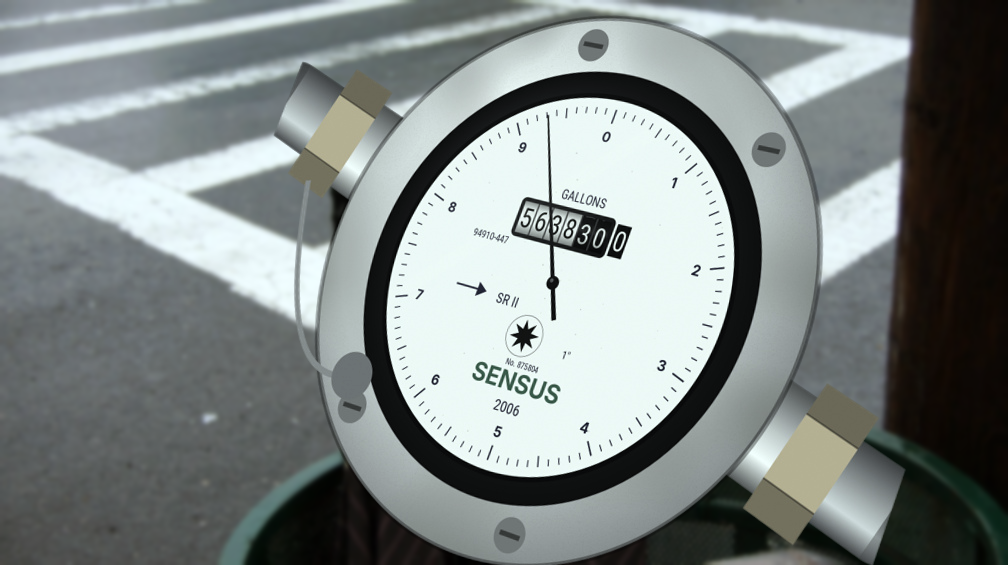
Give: 5638299.3,gal
